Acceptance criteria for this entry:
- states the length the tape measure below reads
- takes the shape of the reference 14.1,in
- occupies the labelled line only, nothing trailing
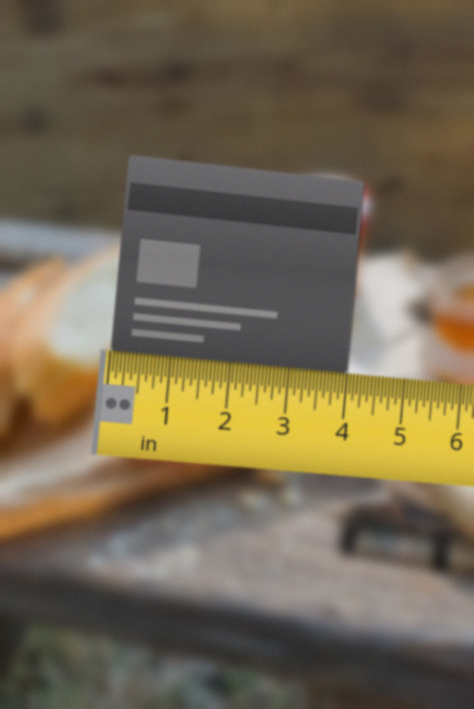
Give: 4,in
